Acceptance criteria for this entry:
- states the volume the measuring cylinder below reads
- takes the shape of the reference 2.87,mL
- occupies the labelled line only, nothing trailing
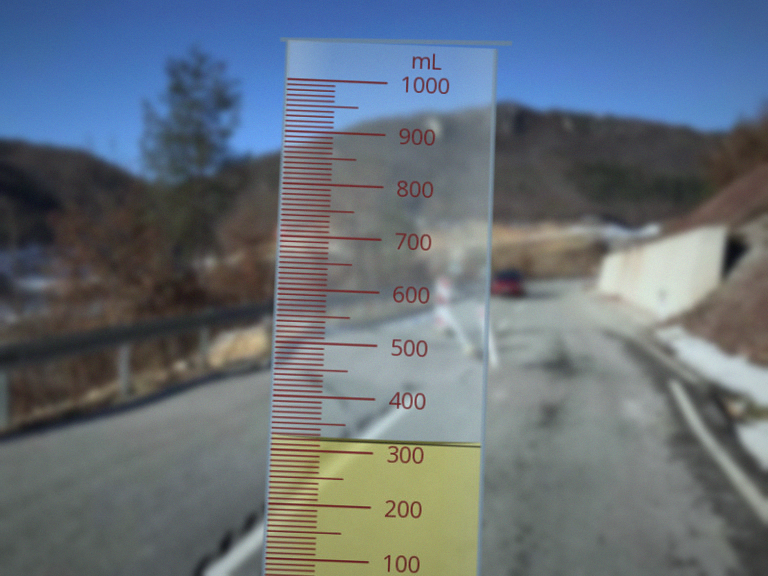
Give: 320,mL
